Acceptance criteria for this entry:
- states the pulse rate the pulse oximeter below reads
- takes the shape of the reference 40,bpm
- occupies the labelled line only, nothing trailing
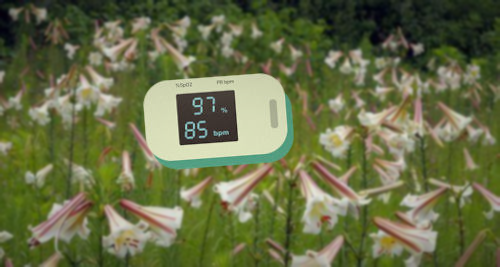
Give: 85,bpm
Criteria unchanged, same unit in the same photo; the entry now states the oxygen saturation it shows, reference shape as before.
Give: 97,%
